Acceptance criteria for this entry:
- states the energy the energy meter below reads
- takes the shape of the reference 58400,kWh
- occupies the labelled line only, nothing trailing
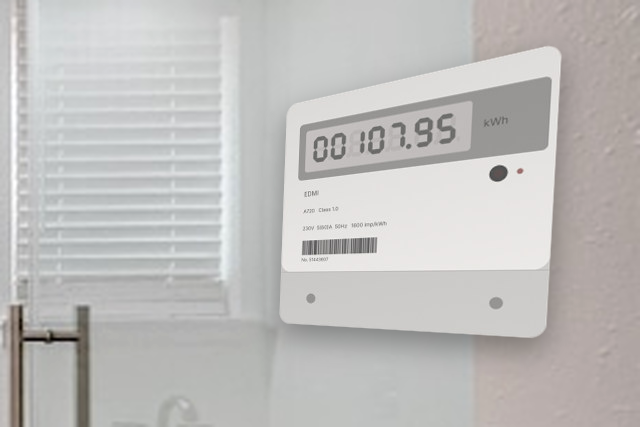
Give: 107.95,kWh
